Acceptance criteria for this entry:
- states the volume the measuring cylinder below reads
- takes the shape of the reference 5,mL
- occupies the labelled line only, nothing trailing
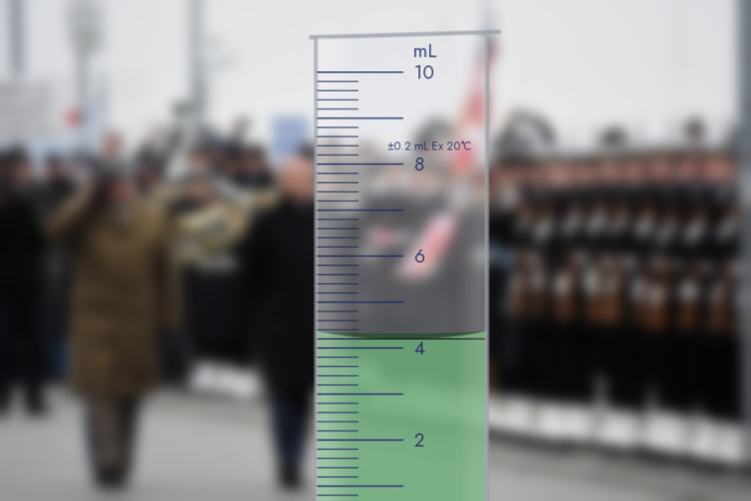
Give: 4.2,mL
